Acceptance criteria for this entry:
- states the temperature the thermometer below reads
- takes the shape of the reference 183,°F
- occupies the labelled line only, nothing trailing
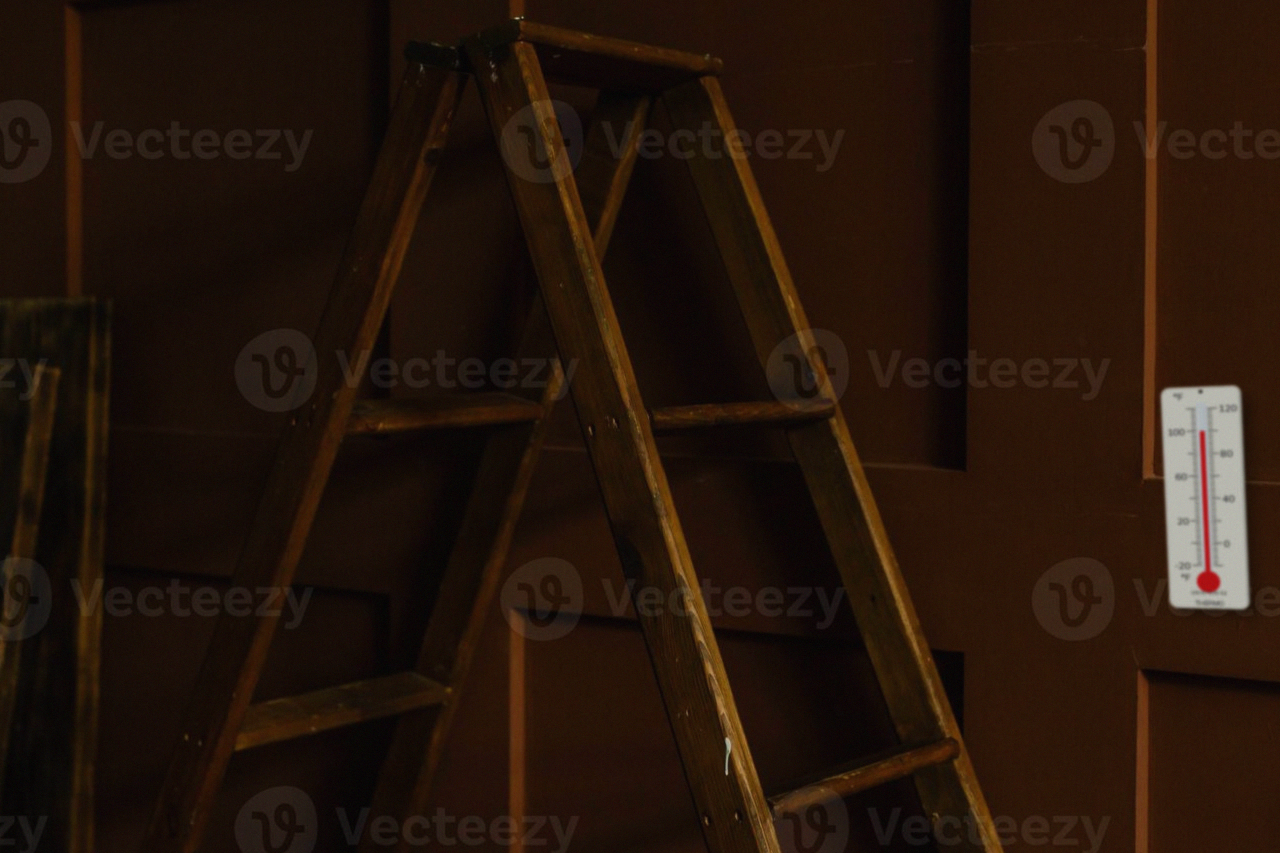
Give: 100,°F
